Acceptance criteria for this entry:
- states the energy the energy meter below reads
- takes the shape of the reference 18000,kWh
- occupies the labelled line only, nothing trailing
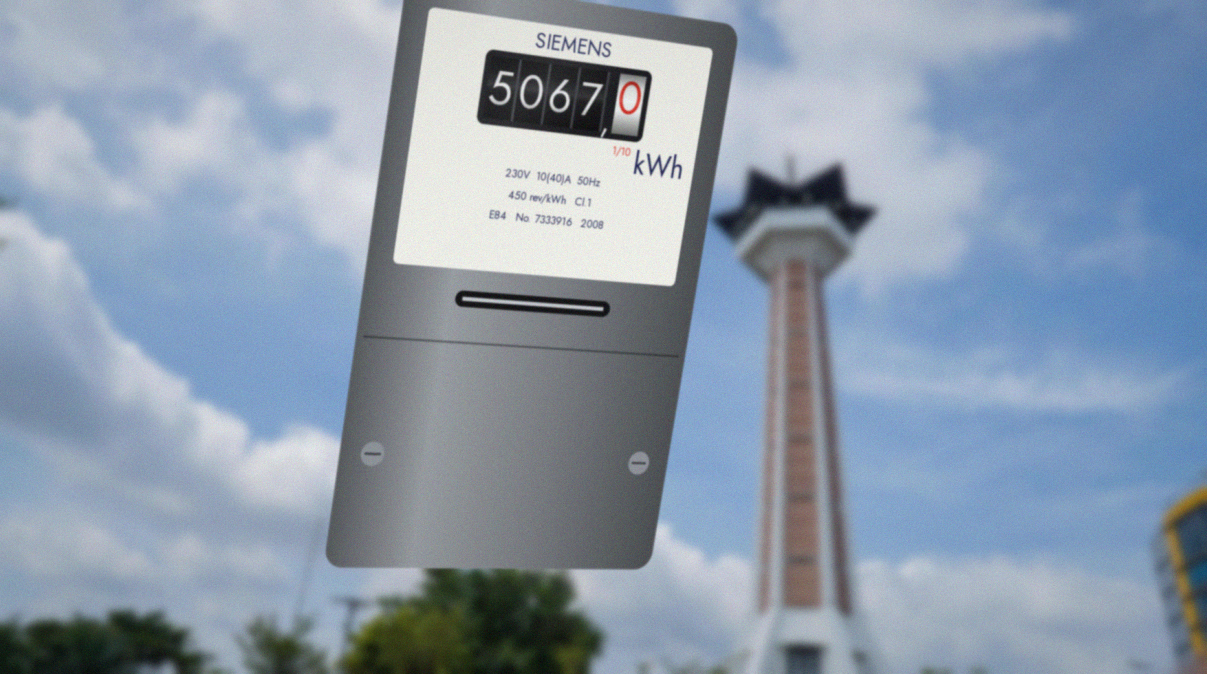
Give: 5067.0,kWh
